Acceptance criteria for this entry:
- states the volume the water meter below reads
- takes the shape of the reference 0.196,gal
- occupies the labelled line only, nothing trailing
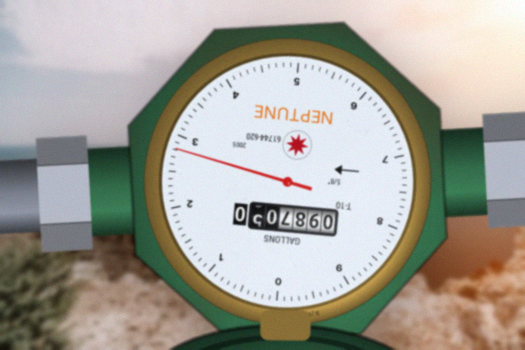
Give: 987052.8,gal
